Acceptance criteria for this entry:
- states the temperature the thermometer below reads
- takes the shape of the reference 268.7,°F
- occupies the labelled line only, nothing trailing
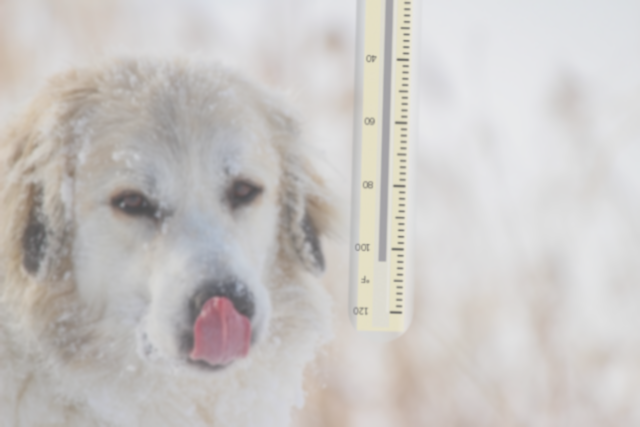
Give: 104,°F
